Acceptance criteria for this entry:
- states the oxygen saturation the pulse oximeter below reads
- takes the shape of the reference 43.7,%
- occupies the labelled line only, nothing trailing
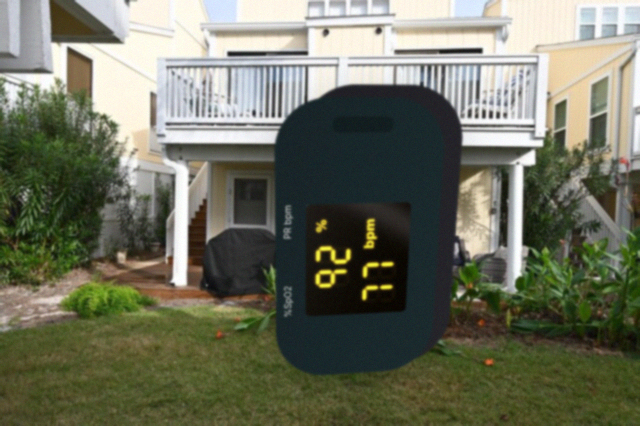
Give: 92,%
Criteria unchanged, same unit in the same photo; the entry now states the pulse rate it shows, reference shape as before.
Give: 77,bpm
